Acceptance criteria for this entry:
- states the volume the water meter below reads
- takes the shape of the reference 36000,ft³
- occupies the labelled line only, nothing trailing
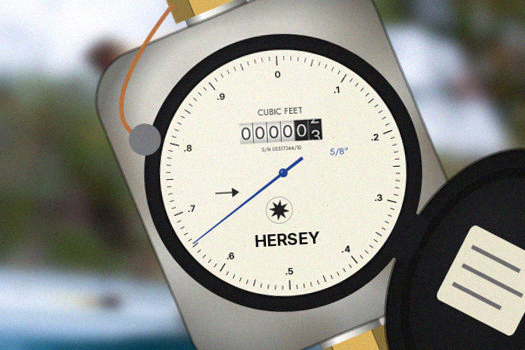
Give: 2.65,ft³
